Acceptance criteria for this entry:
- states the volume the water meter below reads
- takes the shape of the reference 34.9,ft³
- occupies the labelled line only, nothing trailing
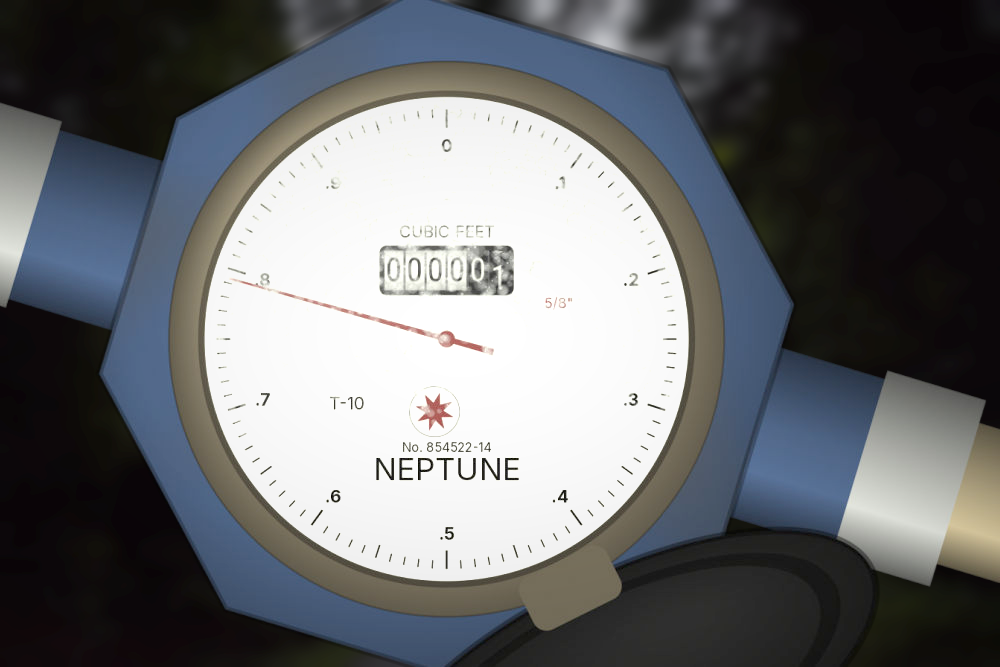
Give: 0.79,ft³
